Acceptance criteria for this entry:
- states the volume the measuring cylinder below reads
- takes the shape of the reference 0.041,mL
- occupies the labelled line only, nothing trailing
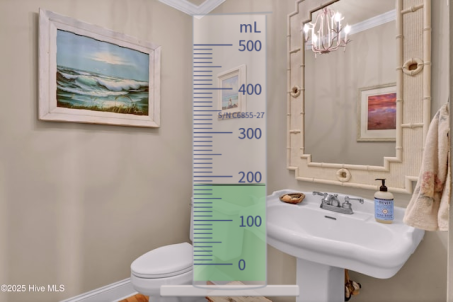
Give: 180,mL
